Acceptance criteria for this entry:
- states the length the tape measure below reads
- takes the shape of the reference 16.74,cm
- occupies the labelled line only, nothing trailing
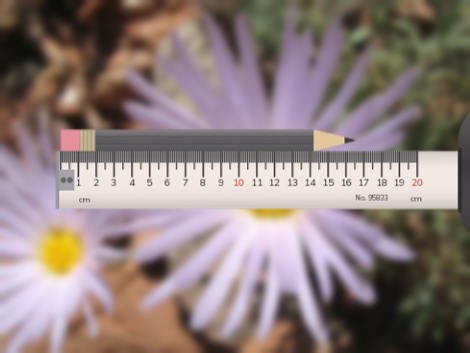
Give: 16.5,cm
